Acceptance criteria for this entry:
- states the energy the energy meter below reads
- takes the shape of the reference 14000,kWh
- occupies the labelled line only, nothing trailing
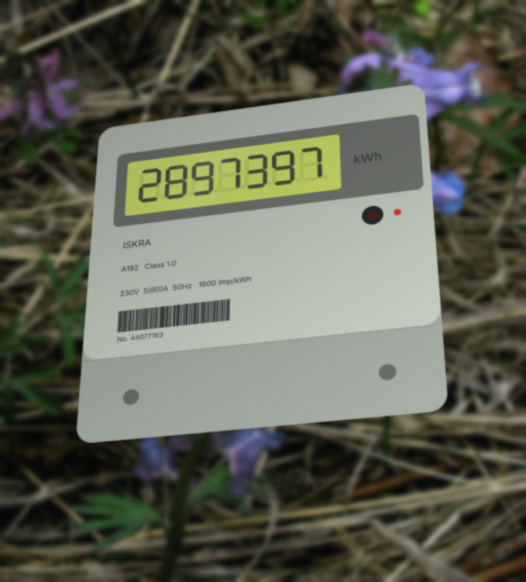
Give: 2897397,kWh
